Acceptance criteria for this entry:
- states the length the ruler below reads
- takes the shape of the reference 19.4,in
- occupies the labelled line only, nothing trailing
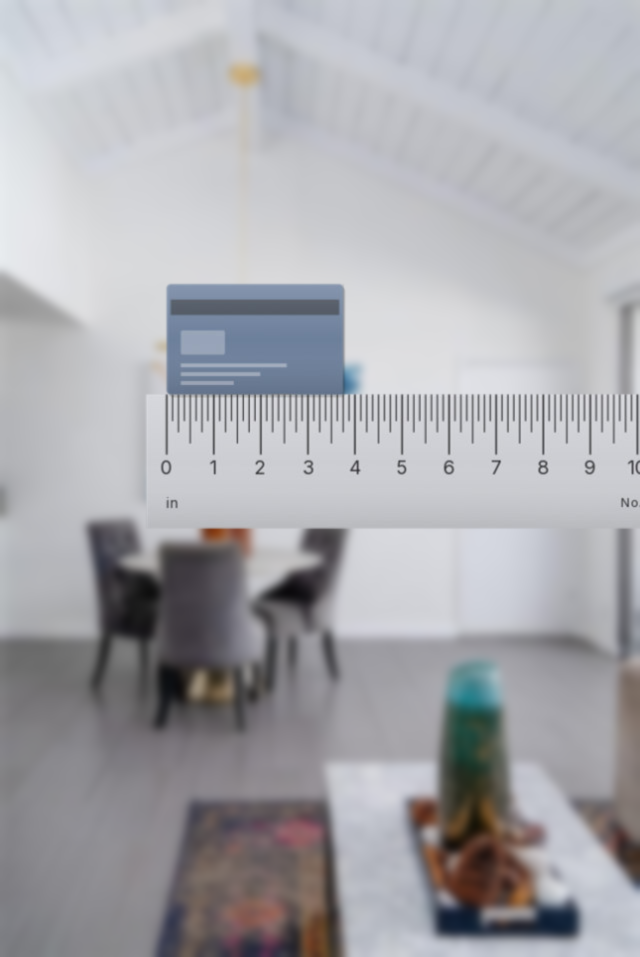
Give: 3.75,in
